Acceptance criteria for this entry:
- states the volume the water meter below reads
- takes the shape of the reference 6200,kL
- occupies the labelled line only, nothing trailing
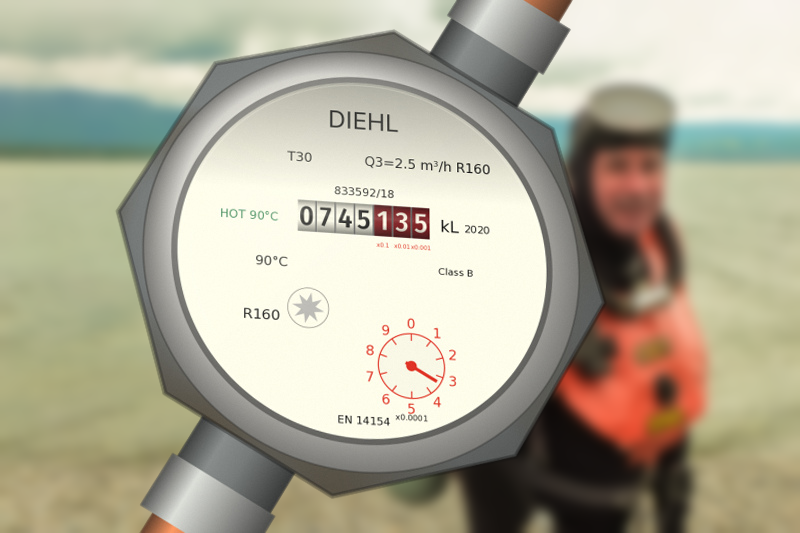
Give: 745.1353,kL
